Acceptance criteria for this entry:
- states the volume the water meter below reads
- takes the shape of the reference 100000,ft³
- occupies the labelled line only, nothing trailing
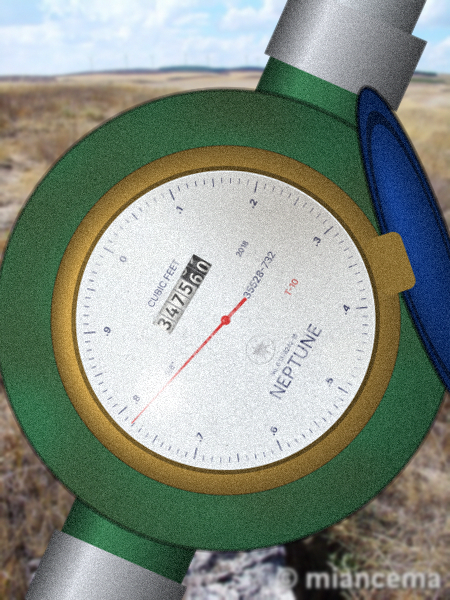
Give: 347559.78,ft³
